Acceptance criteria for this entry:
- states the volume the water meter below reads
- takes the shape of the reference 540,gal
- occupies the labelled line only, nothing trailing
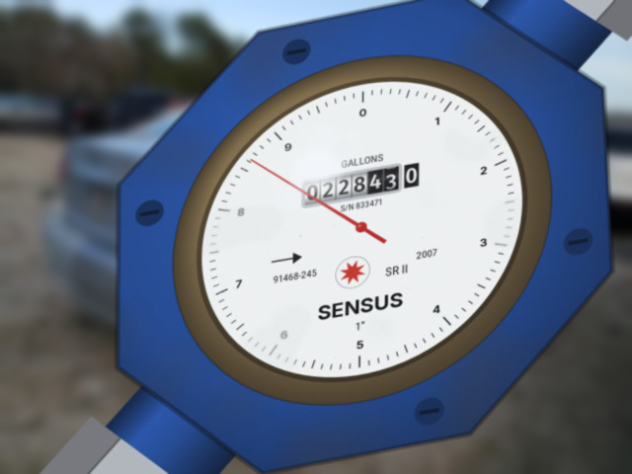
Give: 228428.6,gal
